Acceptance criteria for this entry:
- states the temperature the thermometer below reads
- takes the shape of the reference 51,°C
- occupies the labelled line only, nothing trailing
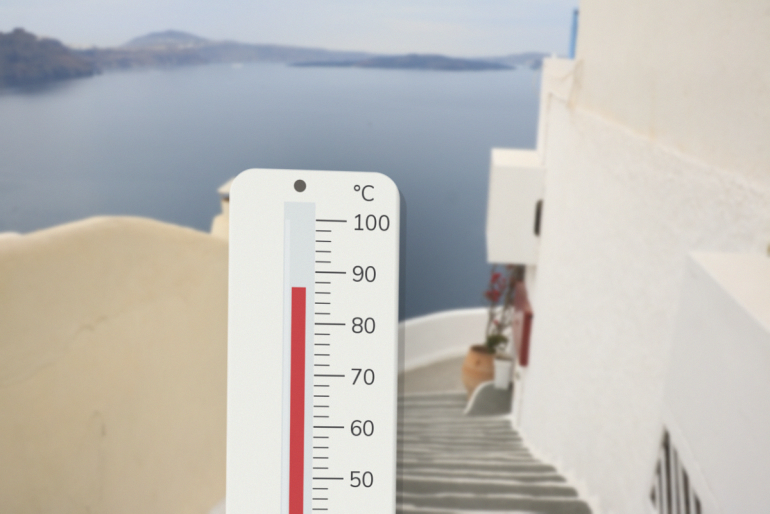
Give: 87,°C
